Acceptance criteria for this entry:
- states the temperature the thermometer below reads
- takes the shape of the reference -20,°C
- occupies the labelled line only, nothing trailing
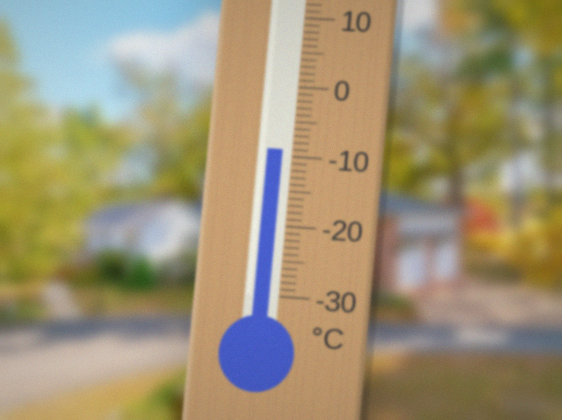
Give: -9,°C
